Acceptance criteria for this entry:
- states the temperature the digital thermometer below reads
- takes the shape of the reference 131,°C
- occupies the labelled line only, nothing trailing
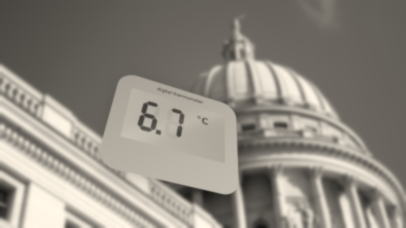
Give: 6.7,°C
